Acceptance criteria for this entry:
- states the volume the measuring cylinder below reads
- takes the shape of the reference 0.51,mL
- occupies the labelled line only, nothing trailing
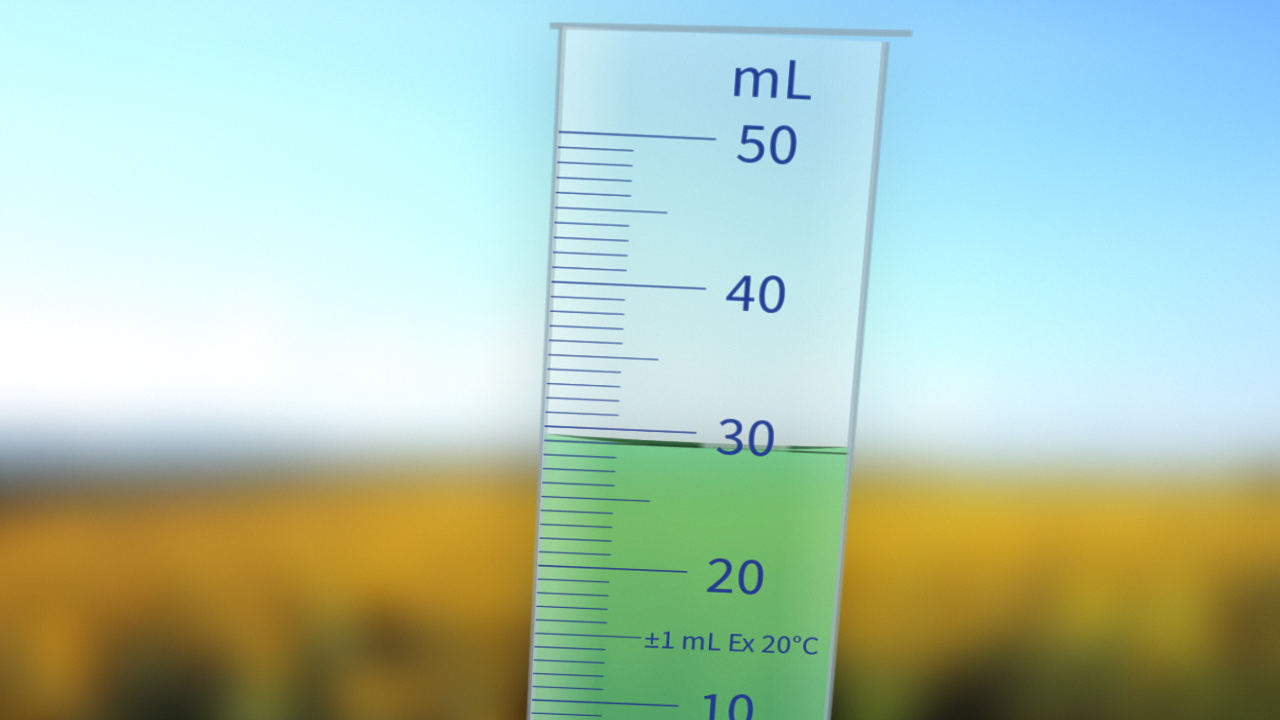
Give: 29,mL
